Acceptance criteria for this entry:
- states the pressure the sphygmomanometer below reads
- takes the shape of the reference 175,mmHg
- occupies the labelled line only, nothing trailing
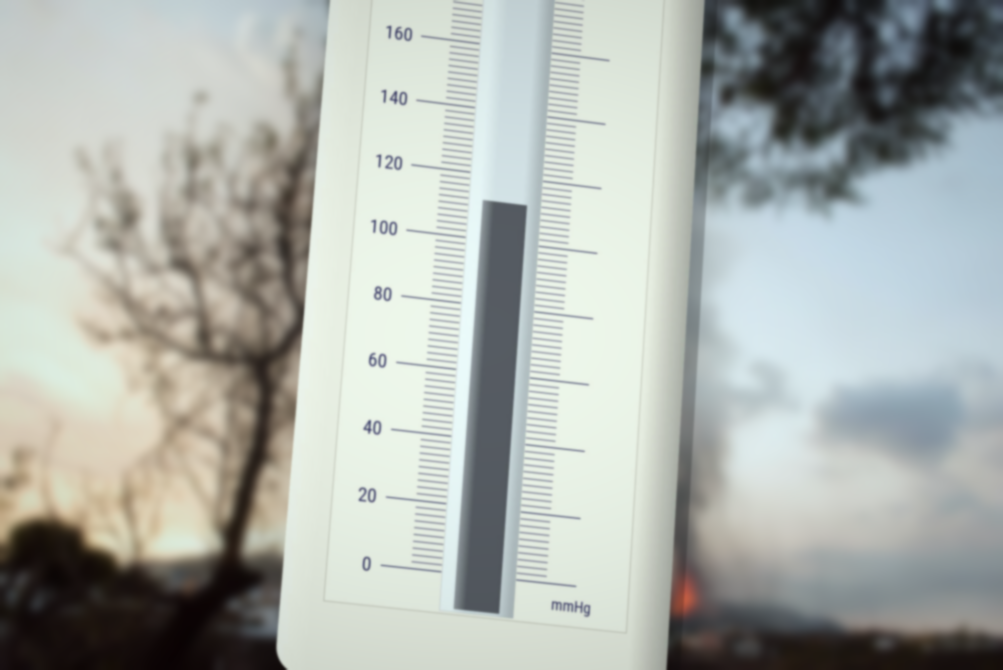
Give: 112,mmHg
